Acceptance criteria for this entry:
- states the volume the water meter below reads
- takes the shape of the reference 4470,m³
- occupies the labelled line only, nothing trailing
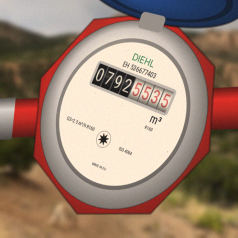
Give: 792.5535,m³
